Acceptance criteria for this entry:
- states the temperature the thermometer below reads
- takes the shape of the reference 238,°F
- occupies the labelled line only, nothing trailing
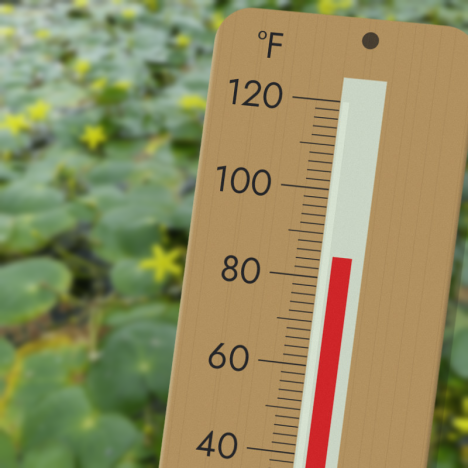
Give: 85,°F
